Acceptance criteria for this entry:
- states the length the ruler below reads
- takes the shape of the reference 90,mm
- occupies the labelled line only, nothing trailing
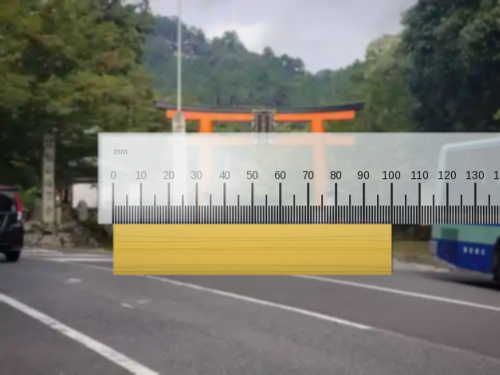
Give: 100,mm
